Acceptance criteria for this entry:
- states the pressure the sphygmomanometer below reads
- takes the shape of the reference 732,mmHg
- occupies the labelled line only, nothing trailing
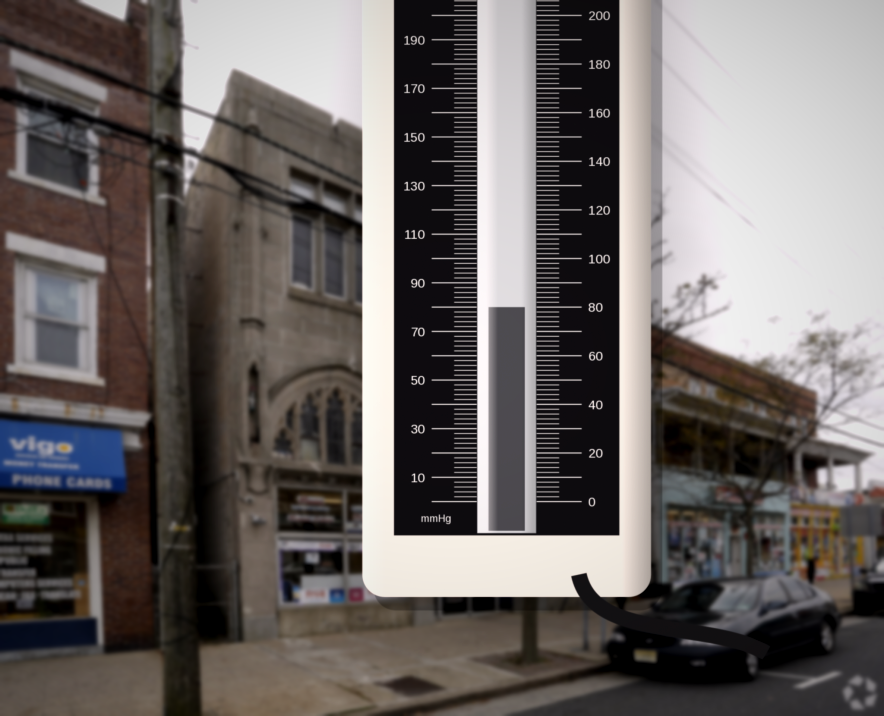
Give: 80,mmHg
